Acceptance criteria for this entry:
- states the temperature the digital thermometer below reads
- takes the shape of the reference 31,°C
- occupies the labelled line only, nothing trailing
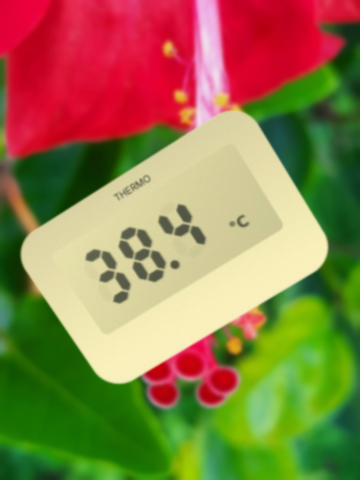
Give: 38.4,°C
